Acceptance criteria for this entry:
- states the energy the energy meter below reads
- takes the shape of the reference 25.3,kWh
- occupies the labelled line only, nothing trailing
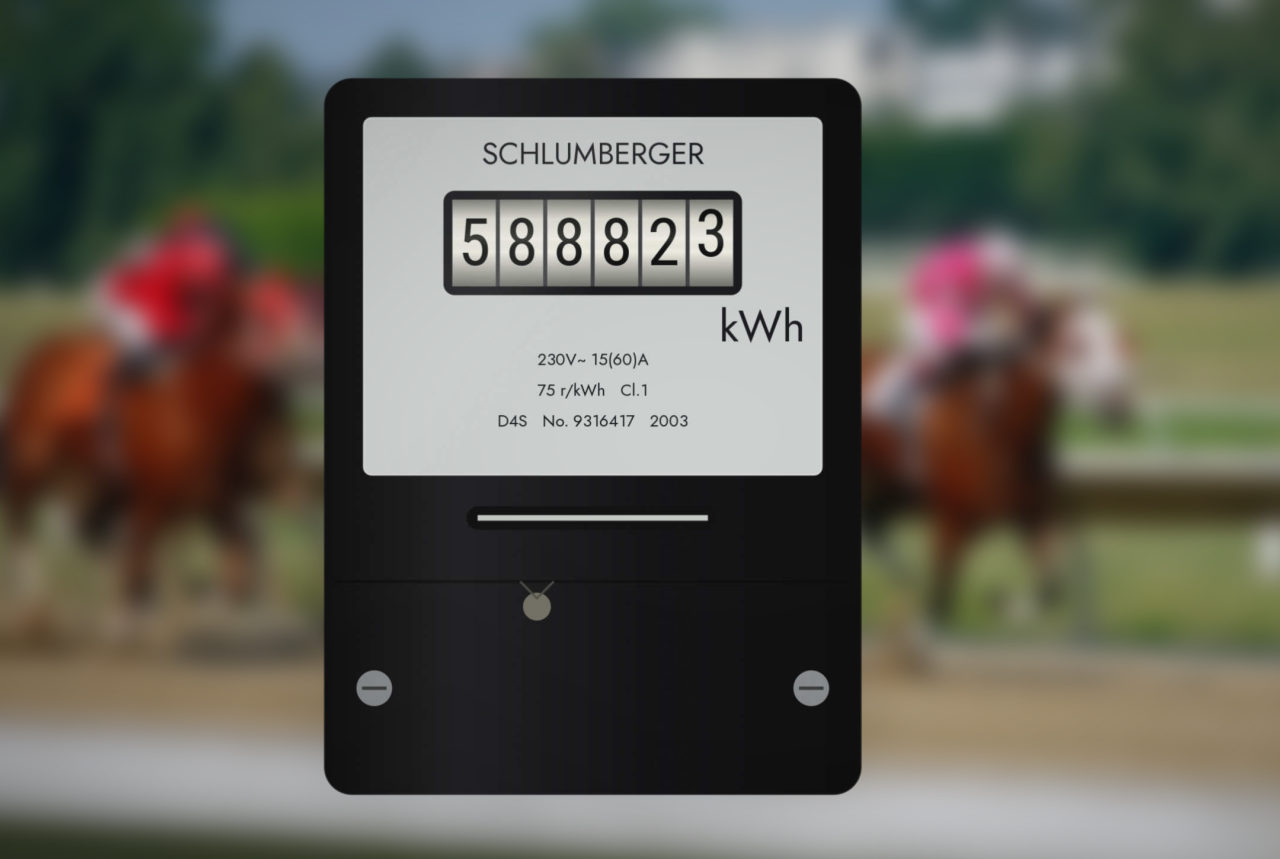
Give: 588823,kWh
